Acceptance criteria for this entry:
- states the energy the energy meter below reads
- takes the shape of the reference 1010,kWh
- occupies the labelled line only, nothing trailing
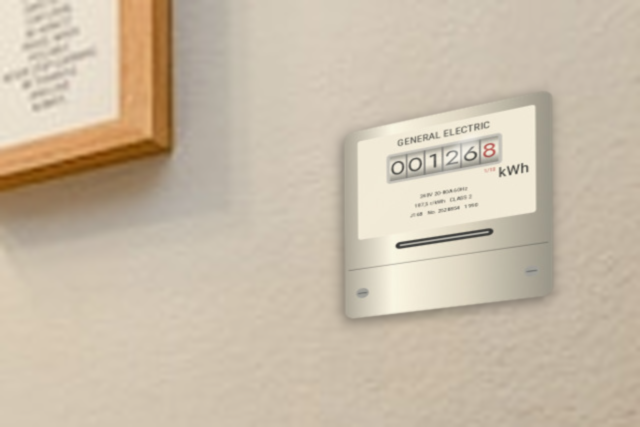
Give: 126.8,kWh
